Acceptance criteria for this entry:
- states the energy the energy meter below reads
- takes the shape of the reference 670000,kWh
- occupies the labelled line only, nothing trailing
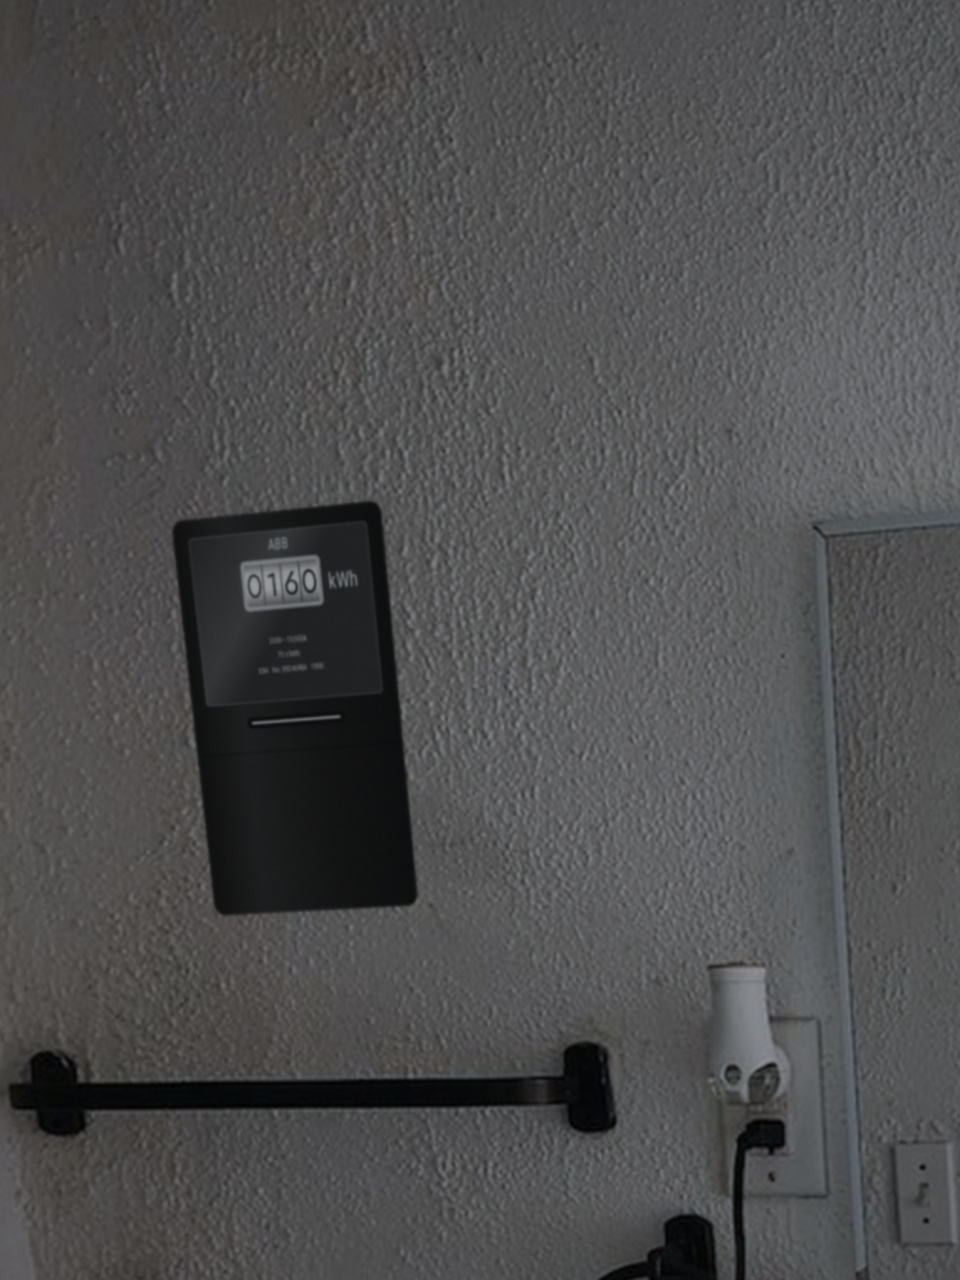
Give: 160,kWh
